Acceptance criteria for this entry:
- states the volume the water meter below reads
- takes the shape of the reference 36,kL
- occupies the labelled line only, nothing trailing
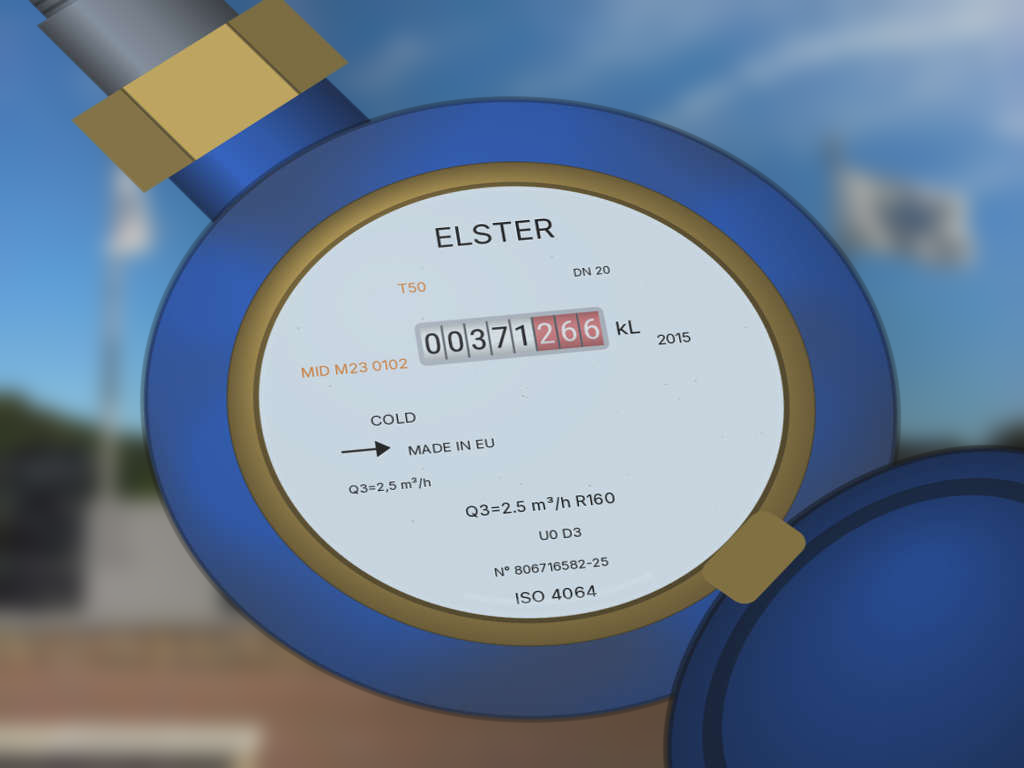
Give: 371.266,kL
